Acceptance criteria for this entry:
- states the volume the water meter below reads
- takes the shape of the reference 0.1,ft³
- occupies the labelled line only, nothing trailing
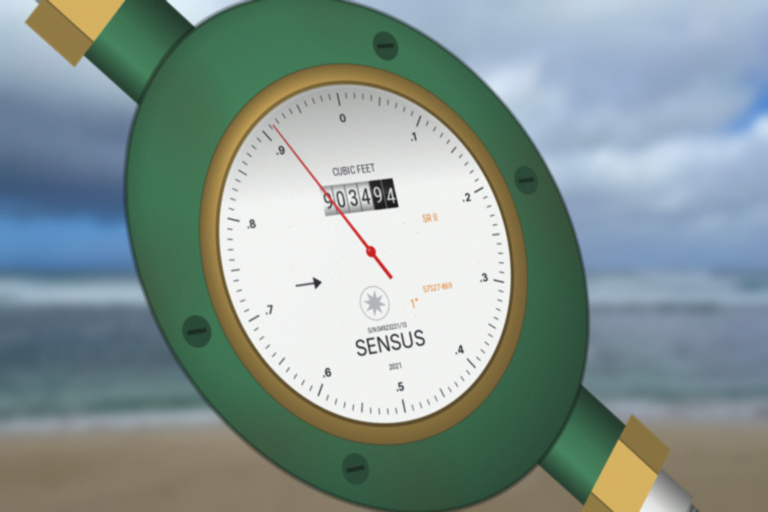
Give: 903493.91,ft³
